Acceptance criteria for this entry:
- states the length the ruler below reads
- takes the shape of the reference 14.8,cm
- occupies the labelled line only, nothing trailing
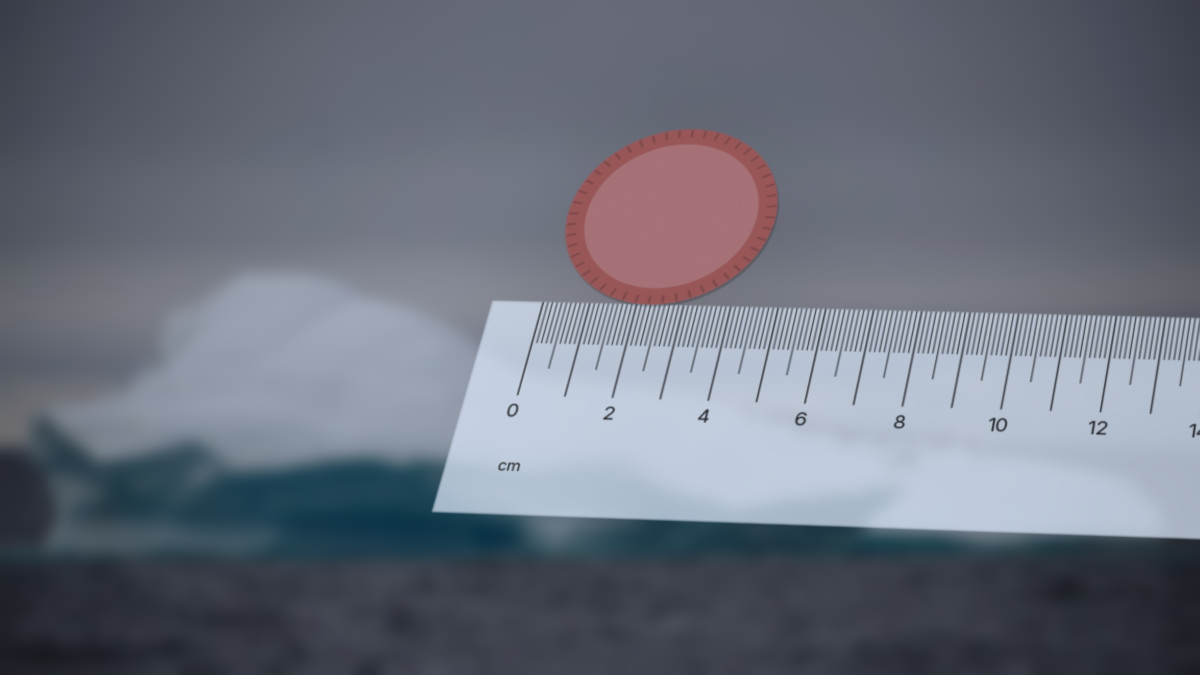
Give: 4.5,cm
